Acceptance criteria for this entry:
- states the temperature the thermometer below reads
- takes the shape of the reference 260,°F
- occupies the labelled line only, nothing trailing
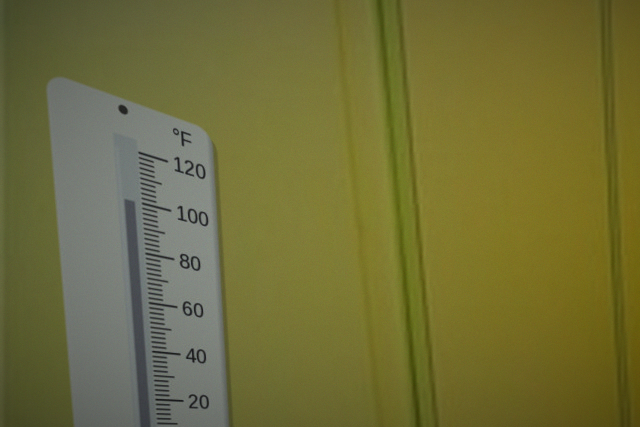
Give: 100,°F
